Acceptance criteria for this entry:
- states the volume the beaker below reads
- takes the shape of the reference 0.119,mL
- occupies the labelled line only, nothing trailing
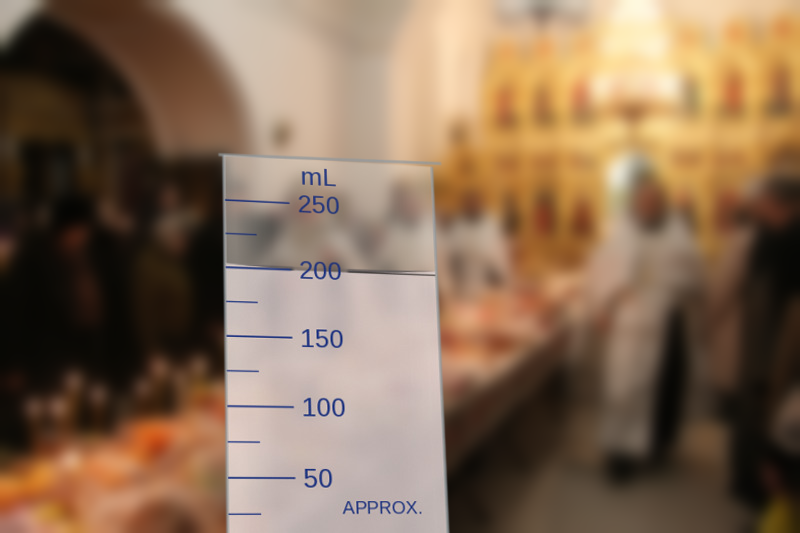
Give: 200,mL
